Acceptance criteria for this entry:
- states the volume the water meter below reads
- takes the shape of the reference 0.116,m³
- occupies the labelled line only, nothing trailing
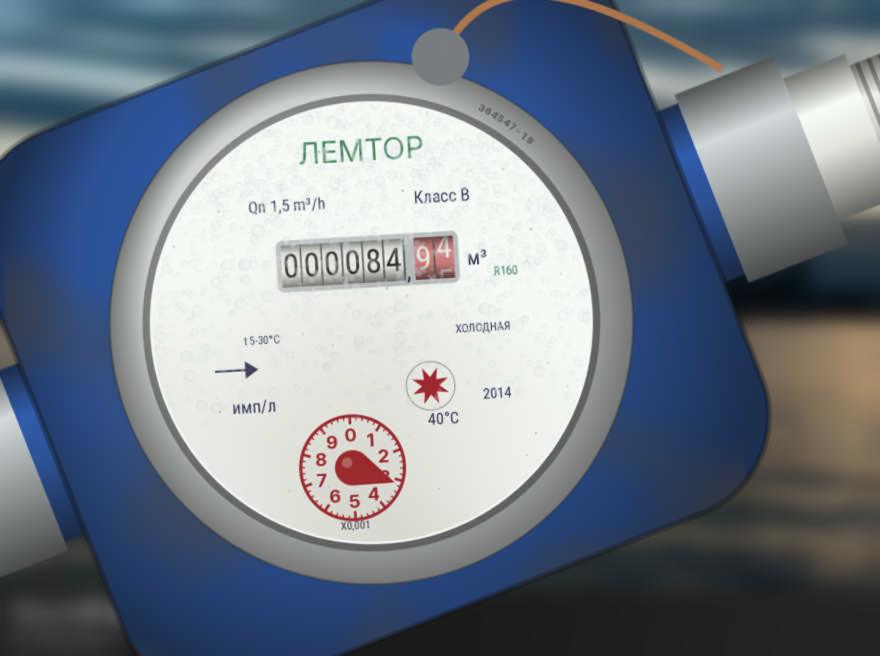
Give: 84.943,m³
